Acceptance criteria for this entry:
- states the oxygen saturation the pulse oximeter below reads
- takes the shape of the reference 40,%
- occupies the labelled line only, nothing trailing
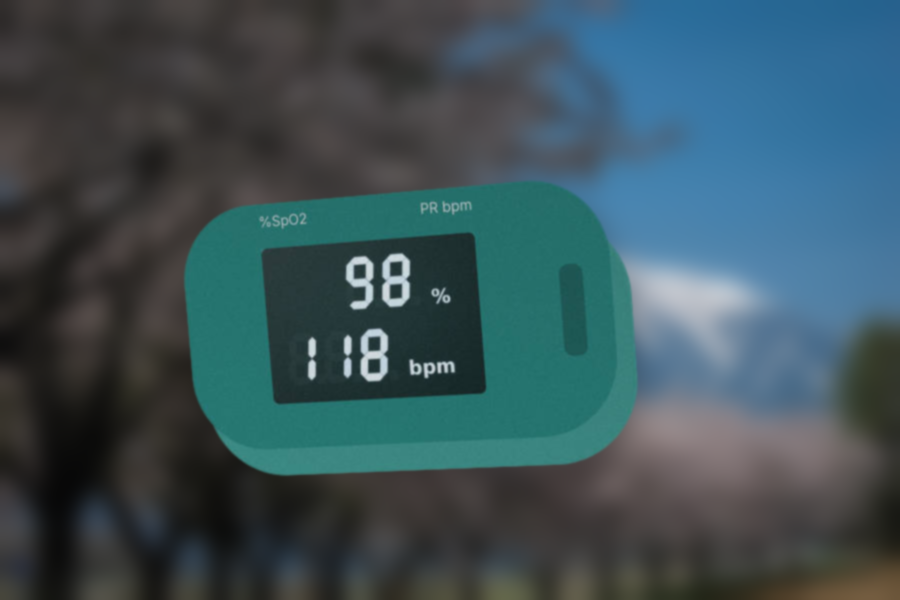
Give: 98,%
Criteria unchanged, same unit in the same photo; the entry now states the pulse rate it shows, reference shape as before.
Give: 118,bpm
